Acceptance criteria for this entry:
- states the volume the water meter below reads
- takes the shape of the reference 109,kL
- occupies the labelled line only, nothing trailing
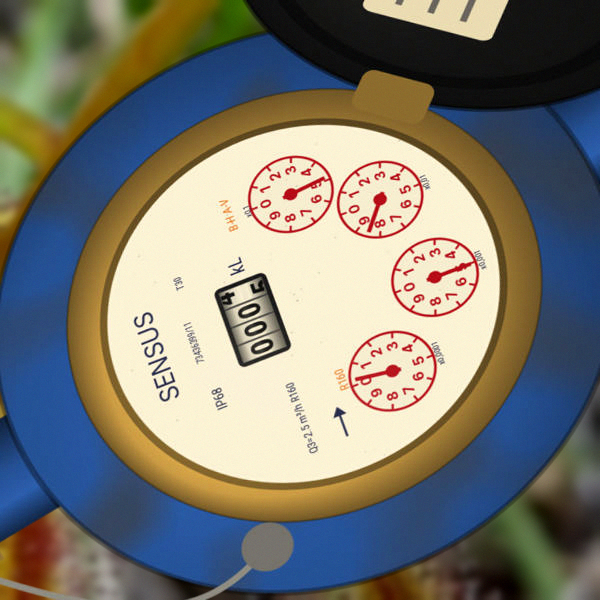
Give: 4.4850,kL
